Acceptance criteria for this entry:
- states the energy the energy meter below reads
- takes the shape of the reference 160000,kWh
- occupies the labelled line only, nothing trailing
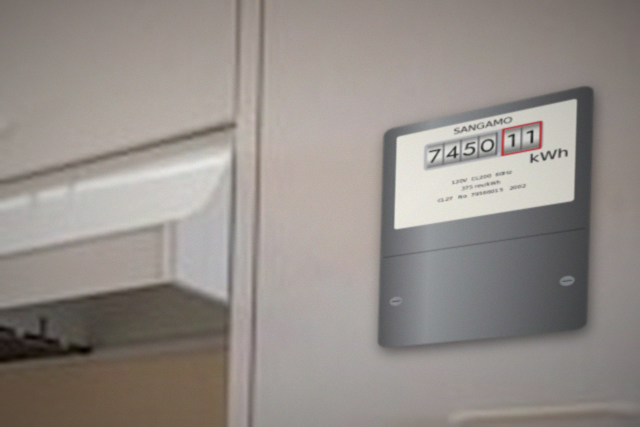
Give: 7450.11,kWh
